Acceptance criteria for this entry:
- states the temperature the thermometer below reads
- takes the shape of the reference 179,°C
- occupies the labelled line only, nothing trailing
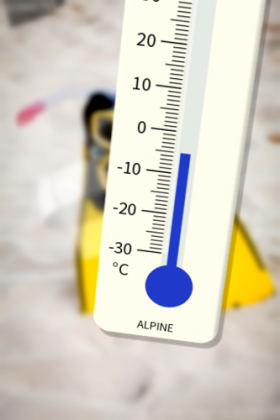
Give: -5,°C
